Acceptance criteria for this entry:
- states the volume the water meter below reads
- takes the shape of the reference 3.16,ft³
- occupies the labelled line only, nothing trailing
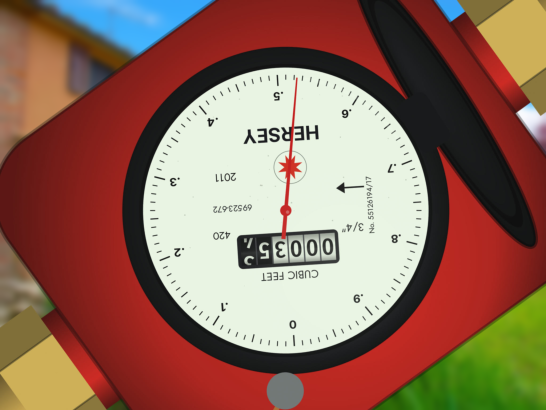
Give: 353.52,ft³
